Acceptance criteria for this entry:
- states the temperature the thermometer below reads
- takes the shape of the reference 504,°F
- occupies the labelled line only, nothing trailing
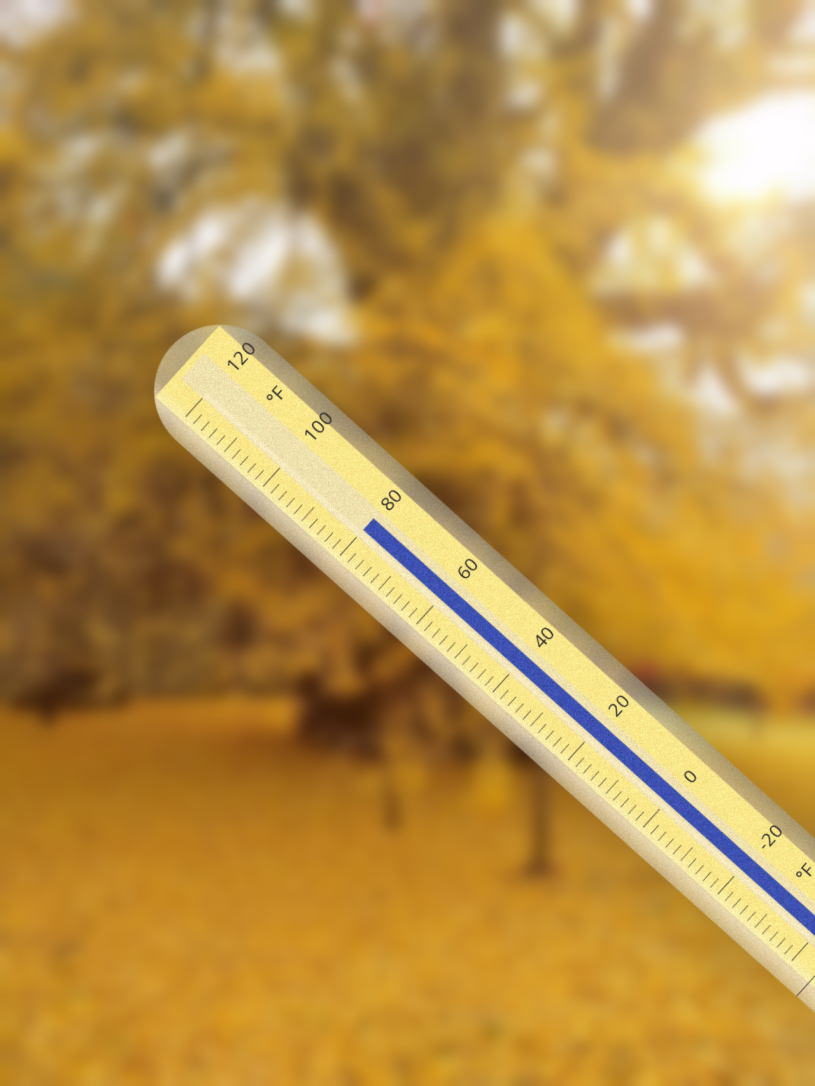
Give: 80,°F
